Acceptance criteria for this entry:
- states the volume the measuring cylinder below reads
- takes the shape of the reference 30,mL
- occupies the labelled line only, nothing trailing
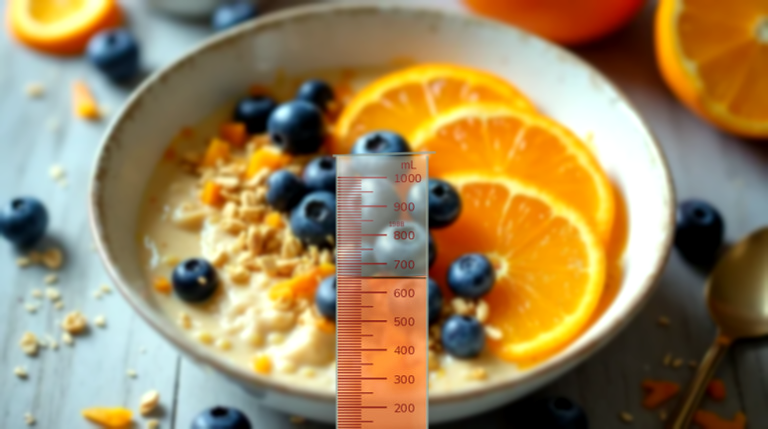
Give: 650,mL
